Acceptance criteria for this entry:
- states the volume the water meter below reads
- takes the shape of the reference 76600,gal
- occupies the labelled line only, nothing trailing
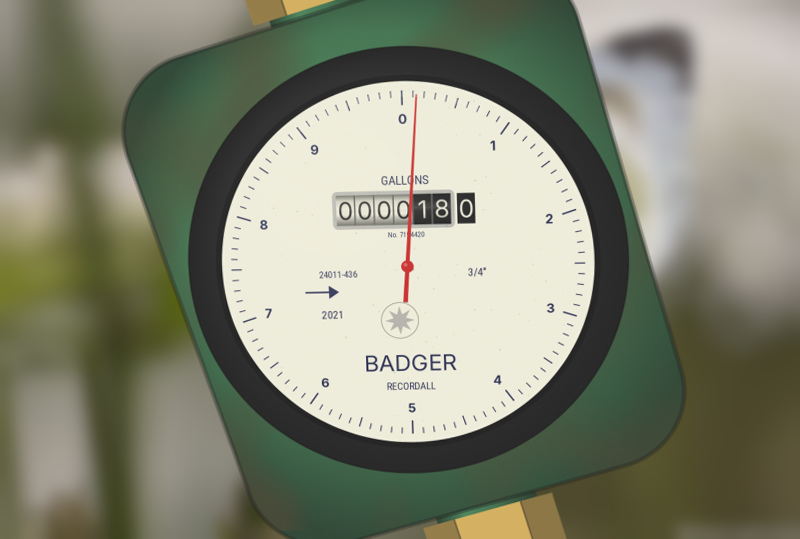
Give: 180.1,gal
